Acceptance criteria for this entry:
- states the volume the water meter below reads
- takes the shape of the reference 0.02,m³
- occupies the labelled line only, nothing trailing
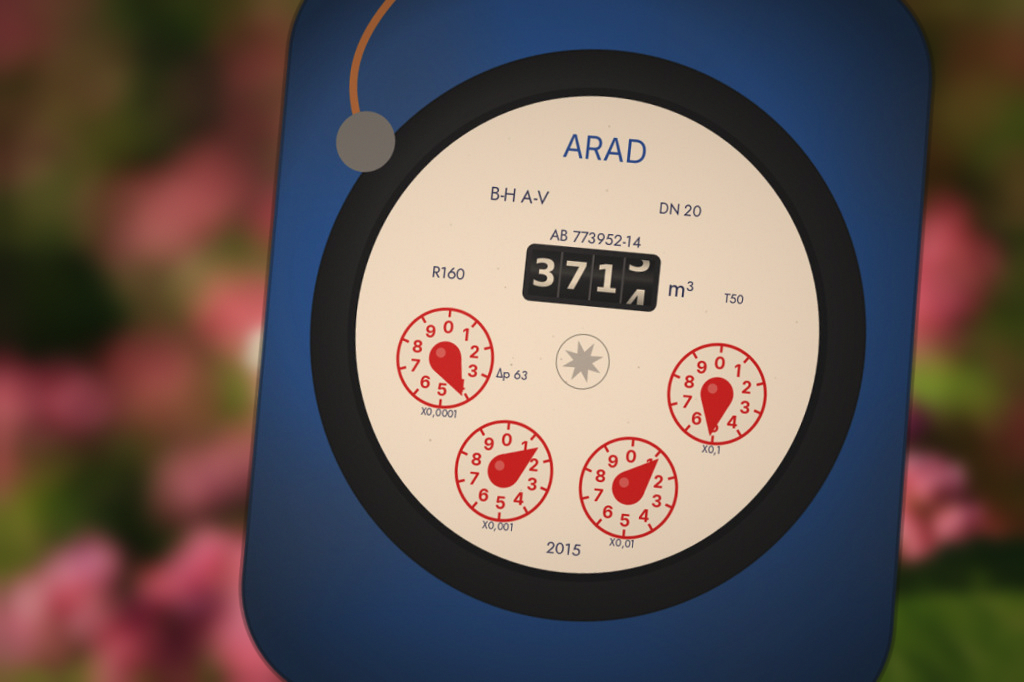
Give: 3713.5114,m³
